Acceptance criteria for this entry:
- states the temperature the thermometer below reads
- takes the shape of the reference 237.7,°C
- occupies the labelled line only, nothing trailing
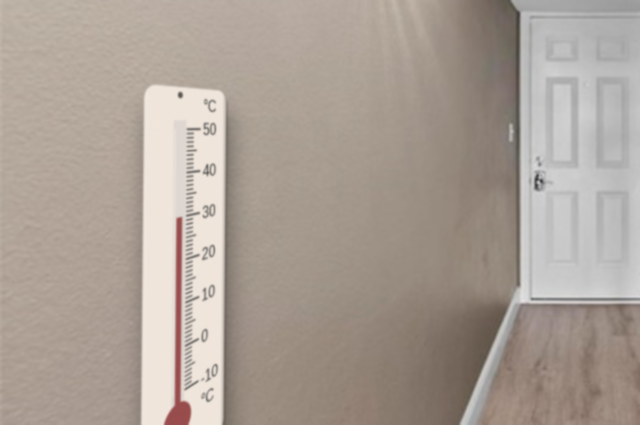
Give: 30,°C
